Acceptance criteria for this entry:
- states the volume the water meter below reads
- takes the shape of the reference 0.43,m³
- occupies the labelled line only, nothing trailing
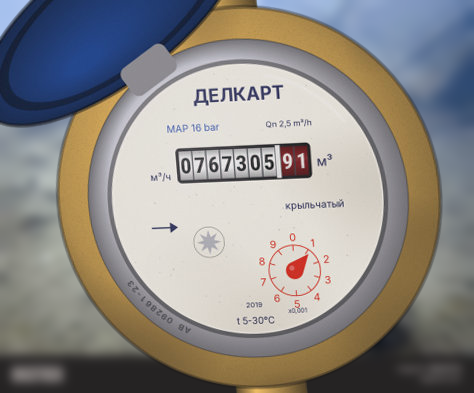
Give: 767305.911,m³
